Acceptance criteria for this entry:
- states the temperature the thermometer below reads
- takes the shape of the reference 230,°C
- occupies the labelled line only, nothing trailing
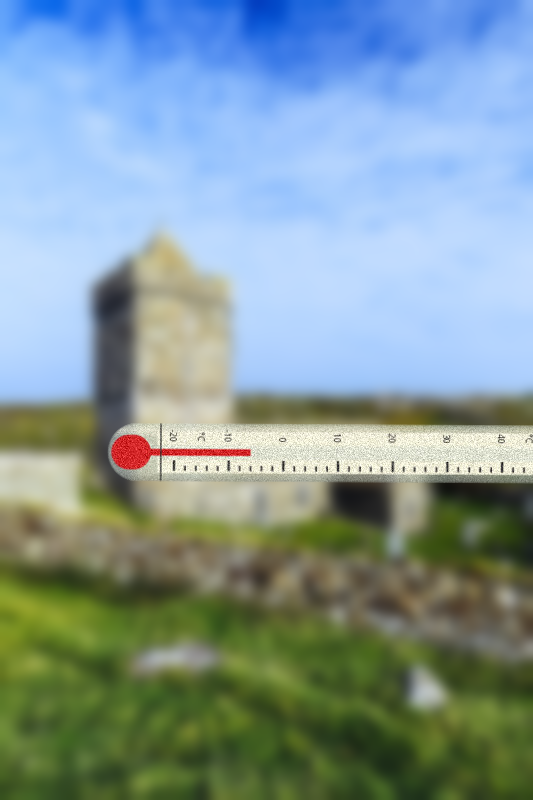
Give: -6,°C
